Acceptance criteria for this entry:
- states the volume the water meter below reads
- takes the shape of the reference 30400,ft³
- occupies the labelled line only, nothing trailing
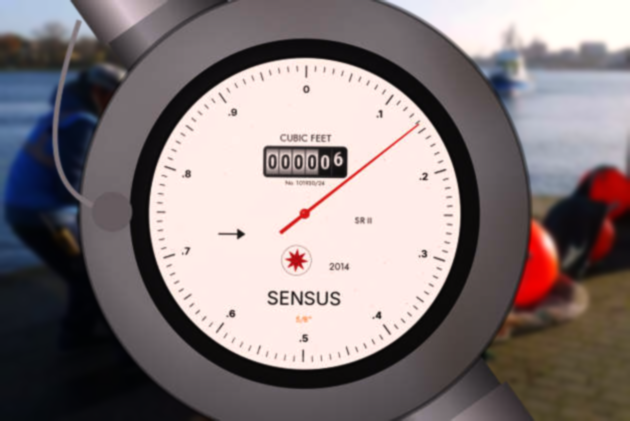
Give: 6.14,ft³
